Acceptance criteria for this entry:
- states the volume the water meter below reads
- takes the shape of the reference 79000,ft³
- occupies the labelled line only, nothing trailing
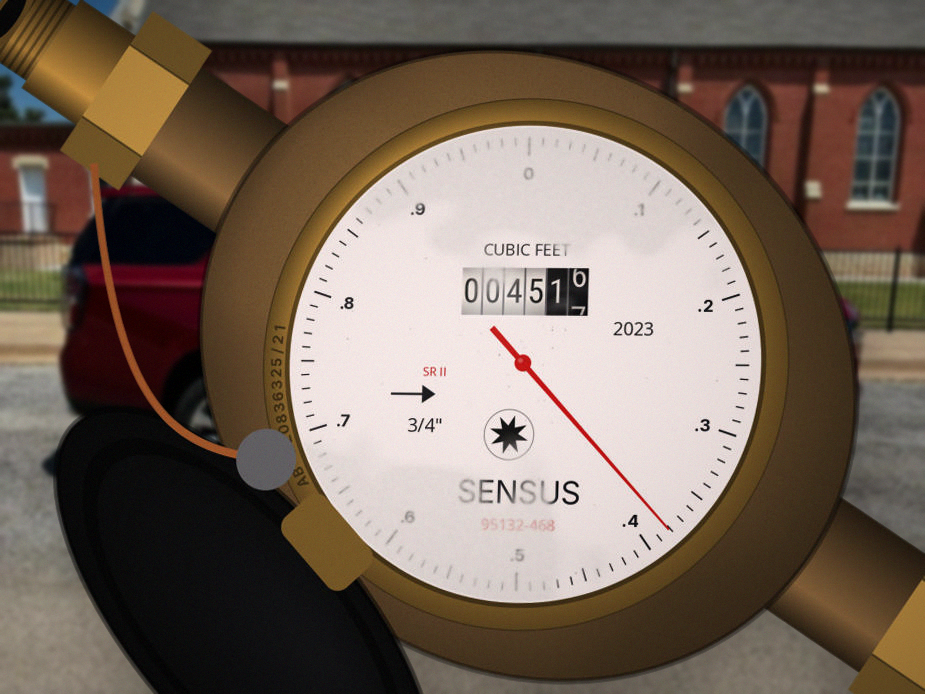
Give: 4516.38,ft³
